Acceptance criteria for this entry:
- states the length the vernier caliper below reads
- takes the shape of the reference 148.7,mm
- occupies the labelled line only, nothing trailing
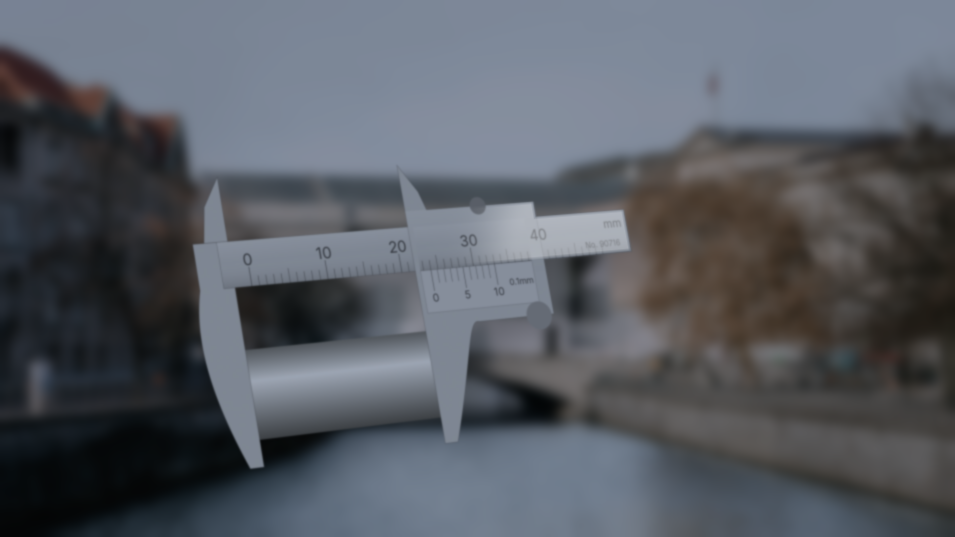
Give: 24.0,mm
